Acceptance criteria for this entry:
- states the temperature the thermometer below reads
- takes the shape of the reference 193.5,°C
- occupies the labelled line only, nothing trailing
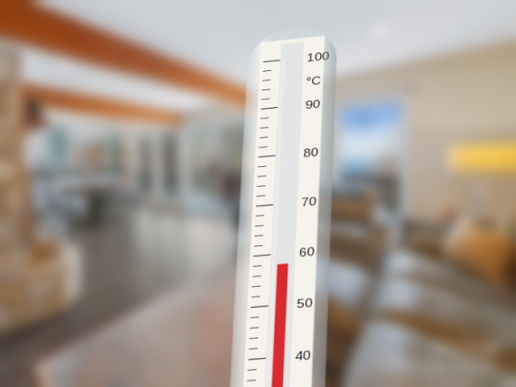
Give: 58,°C
